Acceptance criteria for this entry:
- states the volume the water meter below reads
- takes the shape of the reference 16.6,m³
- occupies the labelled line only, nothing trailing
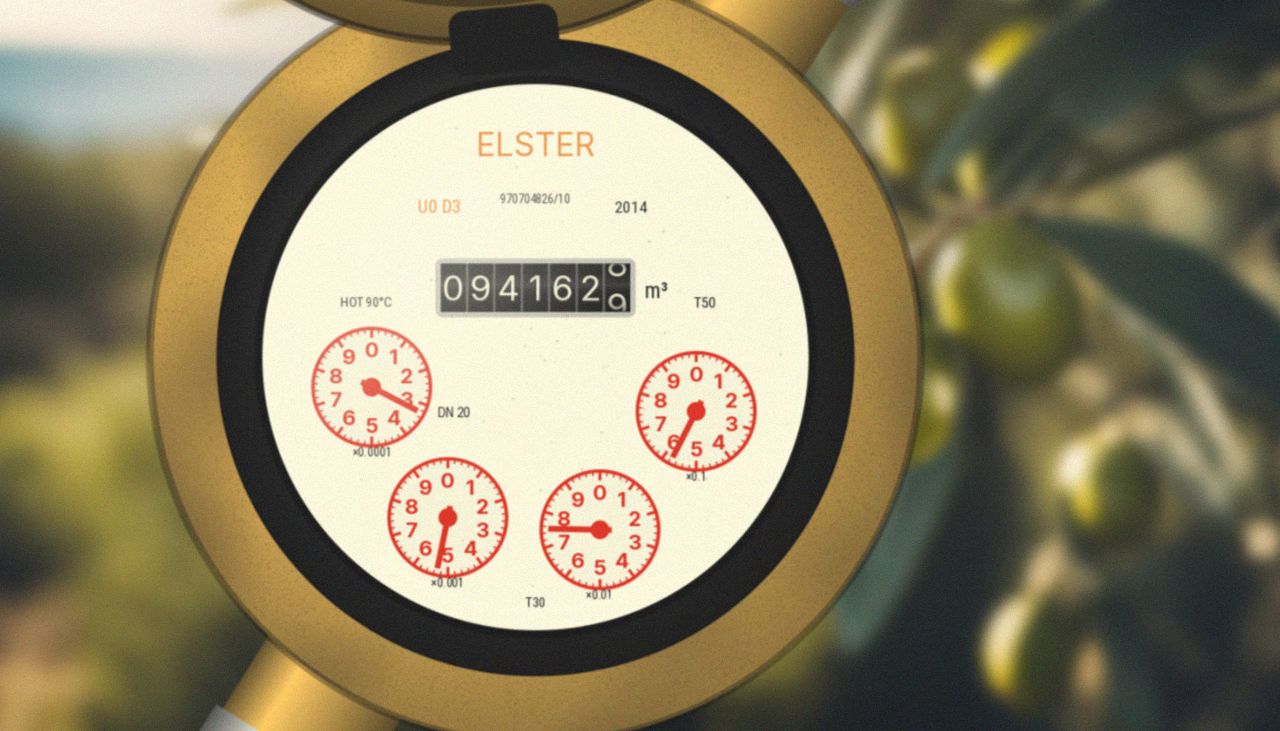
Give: 941628.5753,m³
